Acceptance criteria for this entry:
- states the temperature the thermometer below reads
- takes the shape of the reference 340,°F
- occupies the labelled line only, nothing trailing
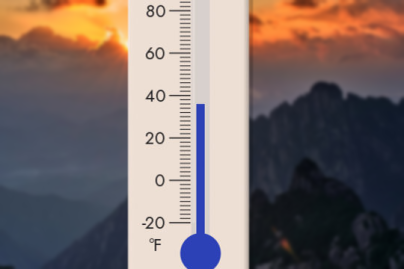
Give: 36,°F
